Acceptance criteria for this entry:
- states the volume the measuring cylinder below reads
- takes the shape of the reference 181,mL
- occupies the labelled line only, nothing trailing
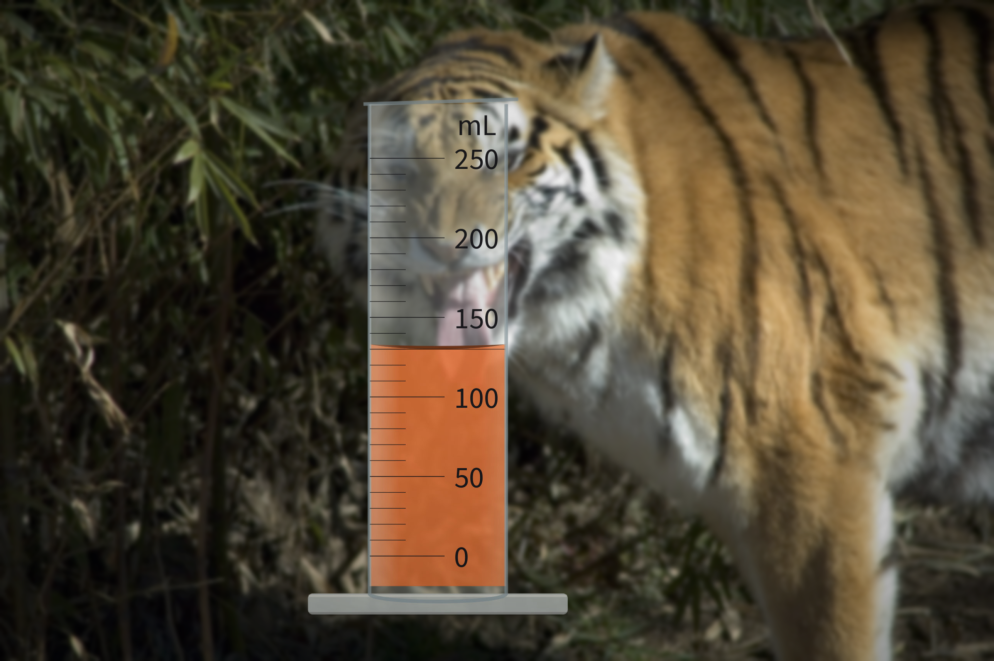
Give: 130,mL
